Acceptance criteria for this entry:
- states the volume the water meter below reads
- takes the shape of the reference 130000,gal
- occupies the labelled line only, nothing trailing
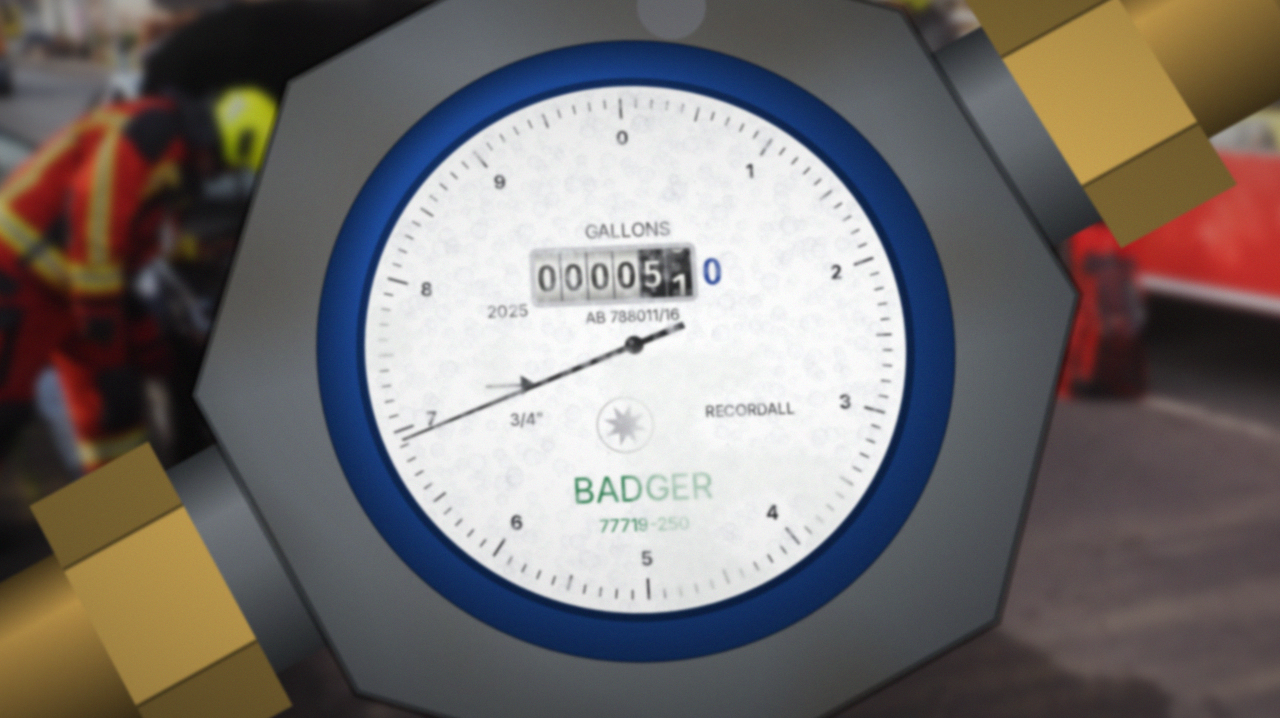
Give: 506.9,gal
